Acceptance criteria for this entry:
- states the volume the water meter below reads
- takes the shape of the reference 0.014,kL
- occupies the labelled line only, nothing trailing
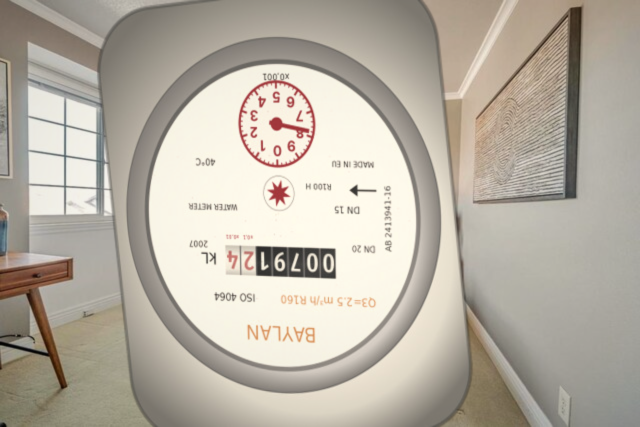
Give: 791.247,kL
